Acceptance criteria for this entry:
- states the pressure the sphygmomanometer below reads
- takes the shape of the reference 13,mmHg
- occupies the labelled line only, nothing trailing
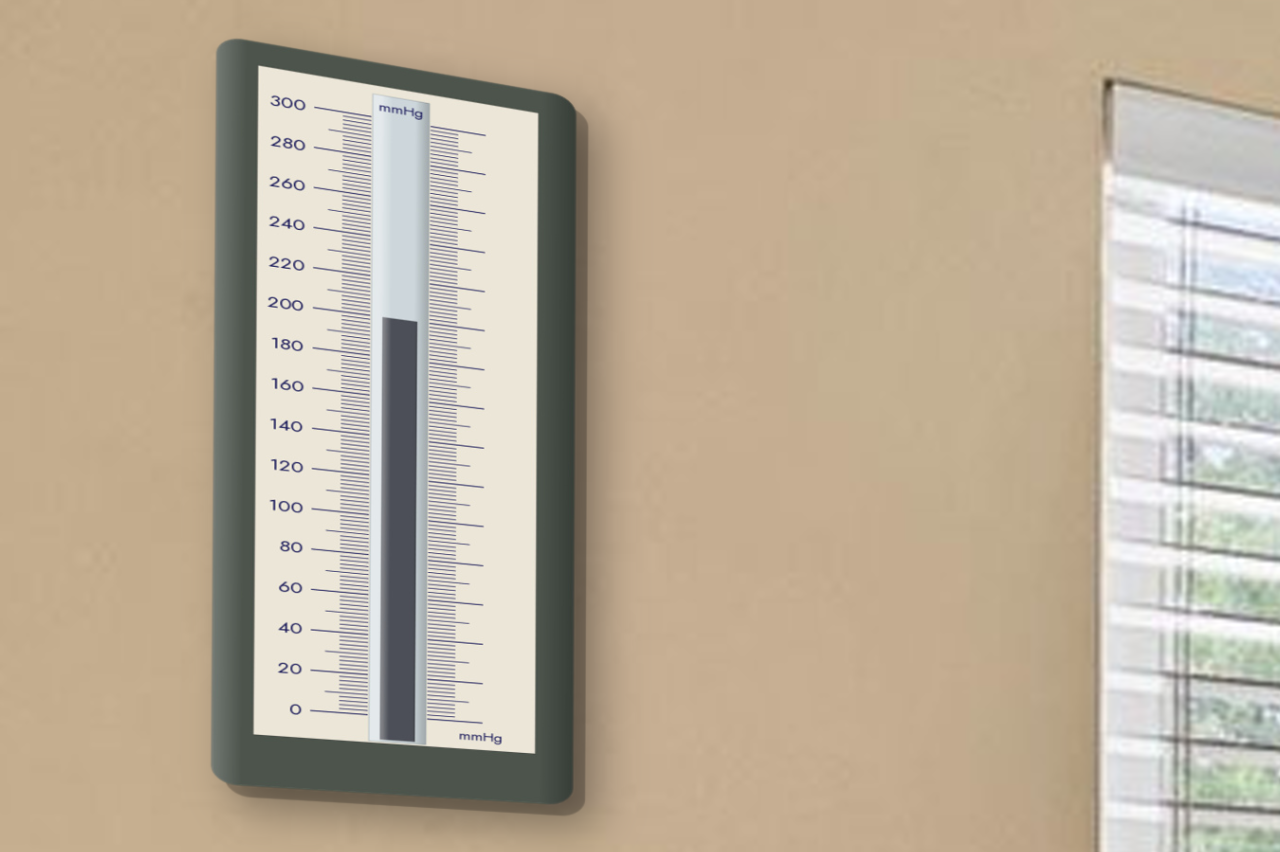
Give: 200,mmHg
